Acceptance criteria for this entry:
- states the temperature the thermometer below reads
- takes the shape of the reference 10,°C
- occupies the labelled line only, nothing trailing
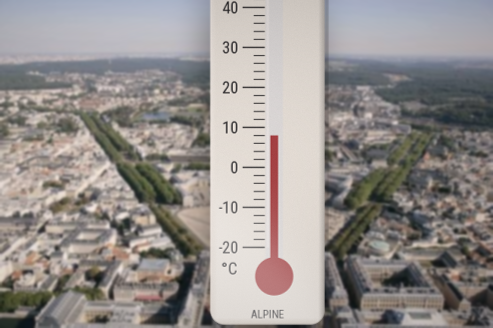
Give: 8,°C
